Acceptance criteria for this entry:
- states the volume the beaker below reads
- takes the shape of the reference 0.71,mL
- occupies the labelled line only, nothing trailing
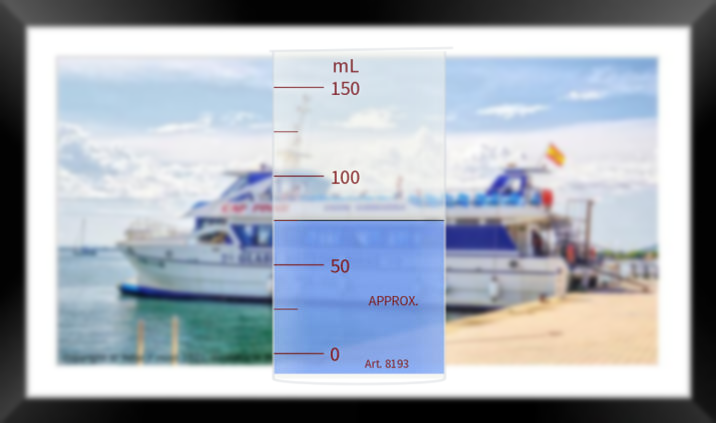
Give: 75,mL
